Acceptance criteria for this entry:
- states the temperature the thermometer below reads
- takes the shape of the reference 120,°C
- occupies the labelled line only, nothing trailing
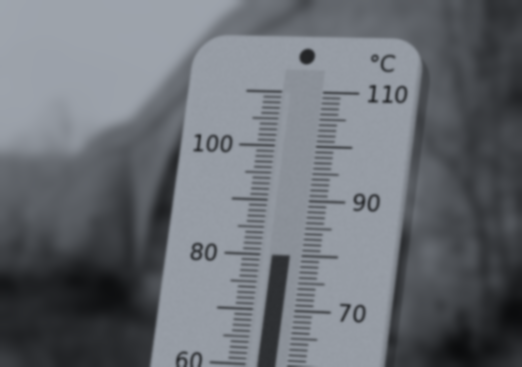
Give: 80,°C
